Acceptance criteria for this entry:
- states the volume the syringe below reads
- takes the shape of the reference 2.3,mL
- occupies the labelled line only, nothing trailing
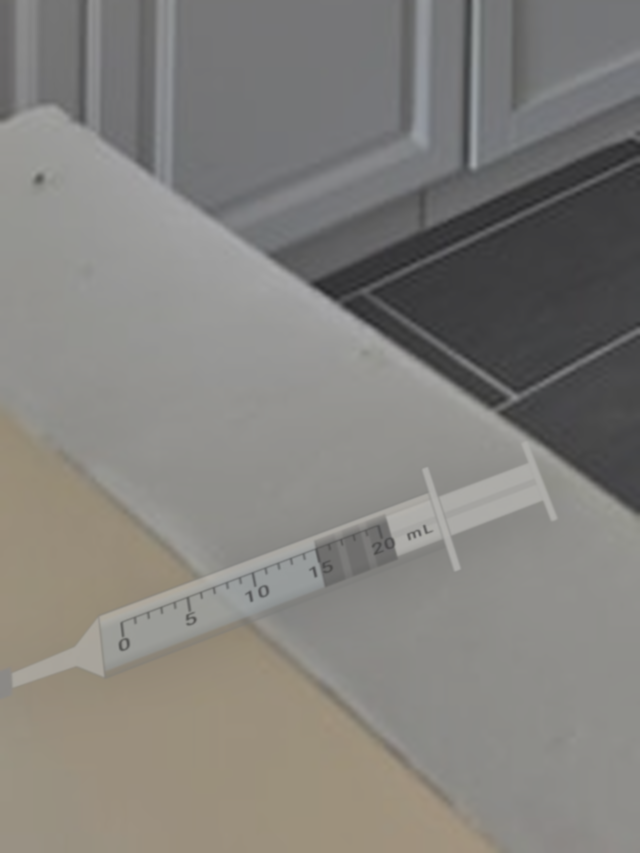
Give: 15,mL
